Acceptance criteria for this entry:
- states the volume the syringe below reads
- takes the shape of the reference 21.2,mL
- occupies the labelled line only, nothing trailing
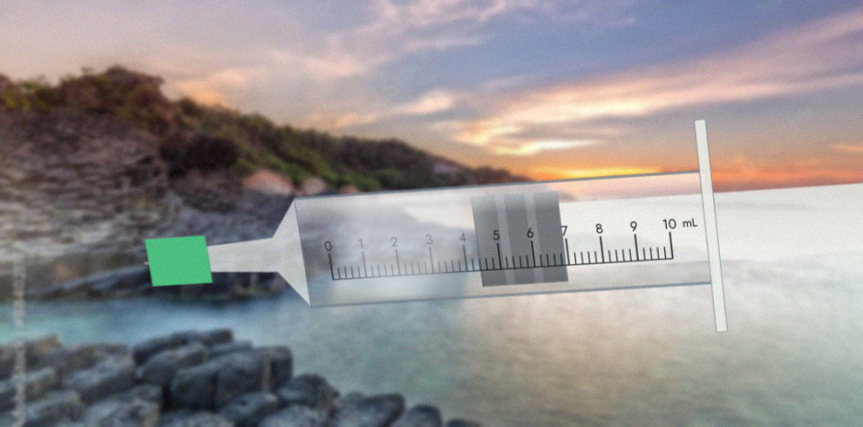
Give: 4.4,mL
